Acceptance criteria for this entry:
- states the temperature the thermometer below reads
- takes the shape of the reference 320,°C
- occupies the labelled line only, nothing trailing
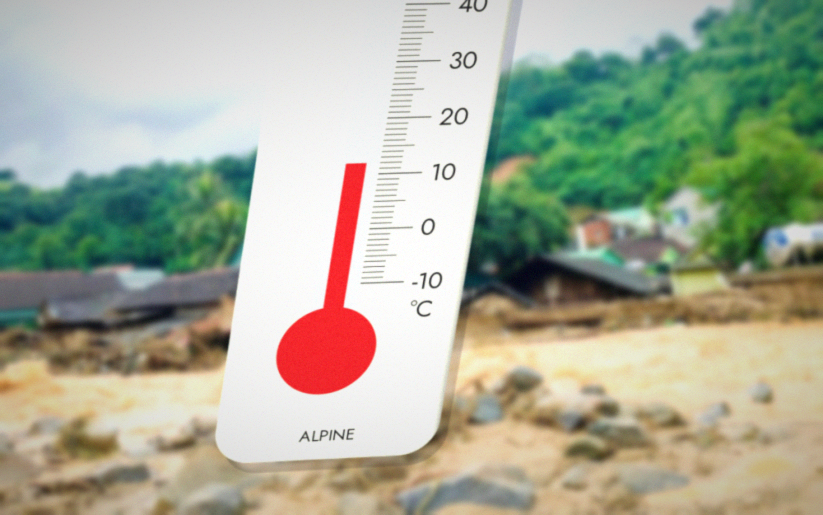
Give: 12,°C
